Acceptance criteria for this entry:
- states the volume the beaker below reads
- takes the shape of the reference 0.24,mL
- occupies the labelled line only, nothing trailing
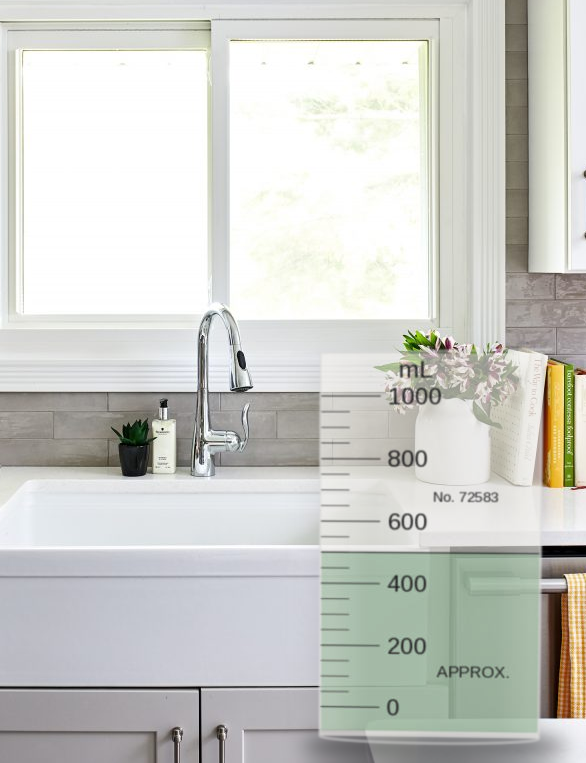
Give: 500,mL
